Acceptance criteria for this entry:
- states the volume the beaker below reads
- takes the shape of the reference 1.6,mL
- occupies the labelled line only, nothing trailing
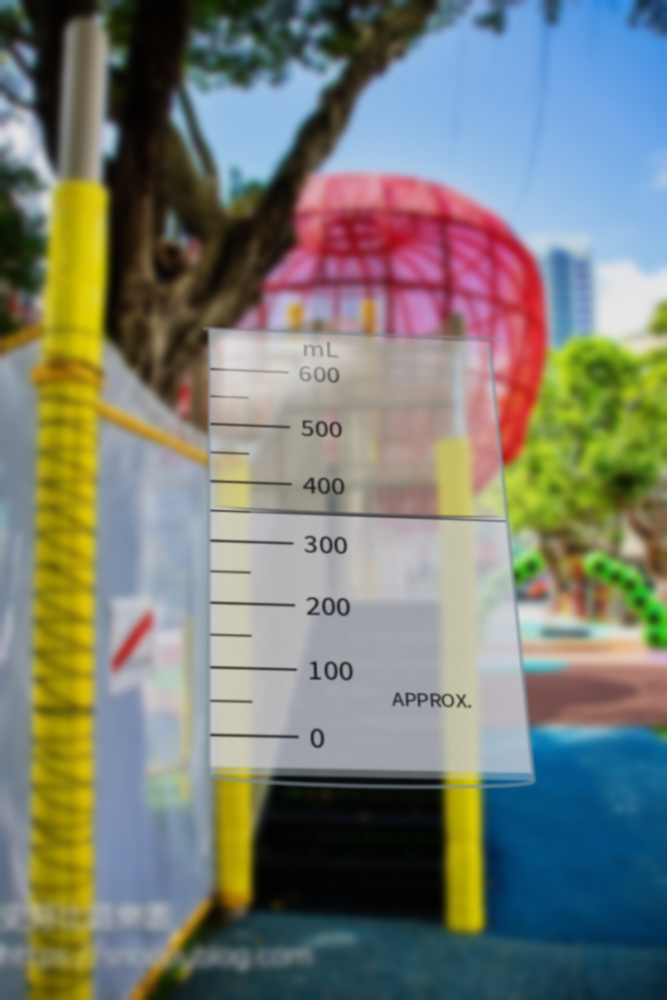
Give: 350,mL
